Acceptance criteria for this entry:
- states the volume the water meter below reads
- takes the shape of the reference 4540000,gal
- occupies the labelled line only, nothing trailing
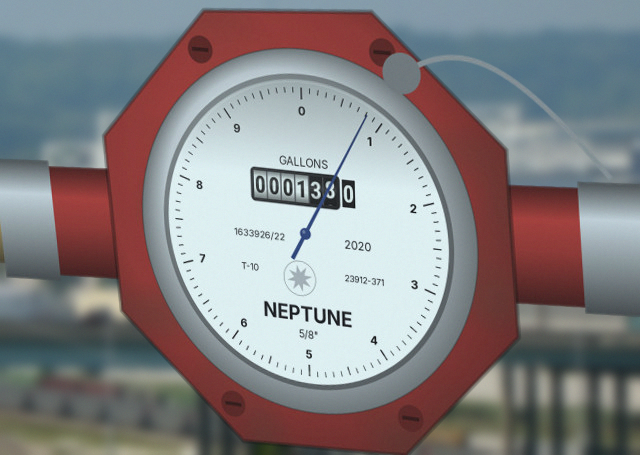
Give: 1380.8,gal
